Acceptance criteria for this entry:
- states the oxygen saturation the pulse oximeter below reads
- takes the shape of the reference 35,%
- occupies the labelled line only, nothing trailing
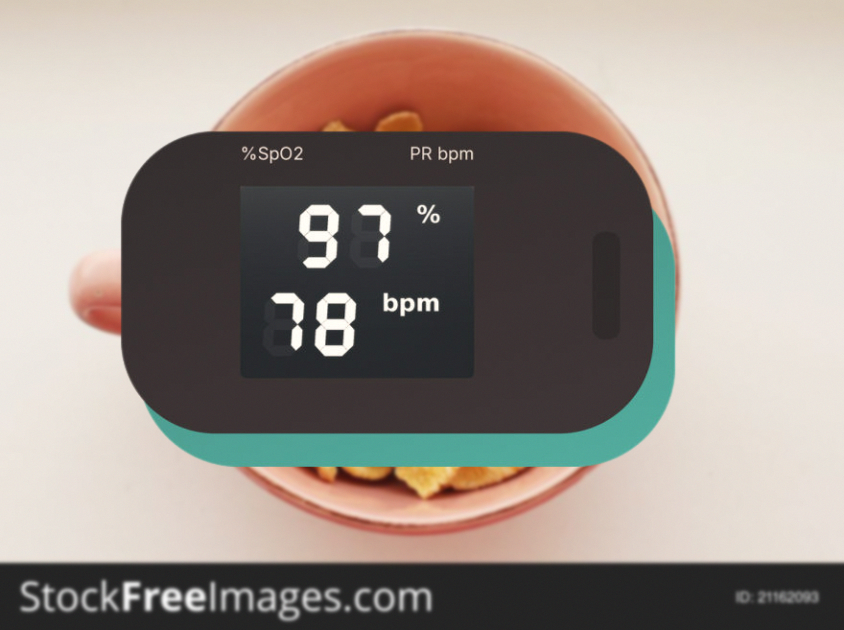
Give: 97,%
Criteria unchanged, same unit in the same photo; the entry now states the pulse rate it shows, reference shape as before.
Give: 78,bpm
